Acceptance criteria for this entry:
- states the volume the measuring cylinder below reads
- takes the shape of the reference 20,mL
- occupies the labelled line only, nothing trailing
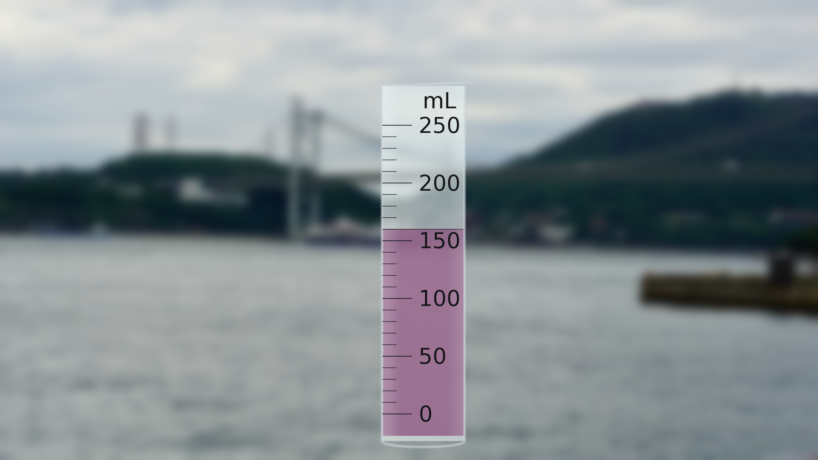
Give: 160,mL
